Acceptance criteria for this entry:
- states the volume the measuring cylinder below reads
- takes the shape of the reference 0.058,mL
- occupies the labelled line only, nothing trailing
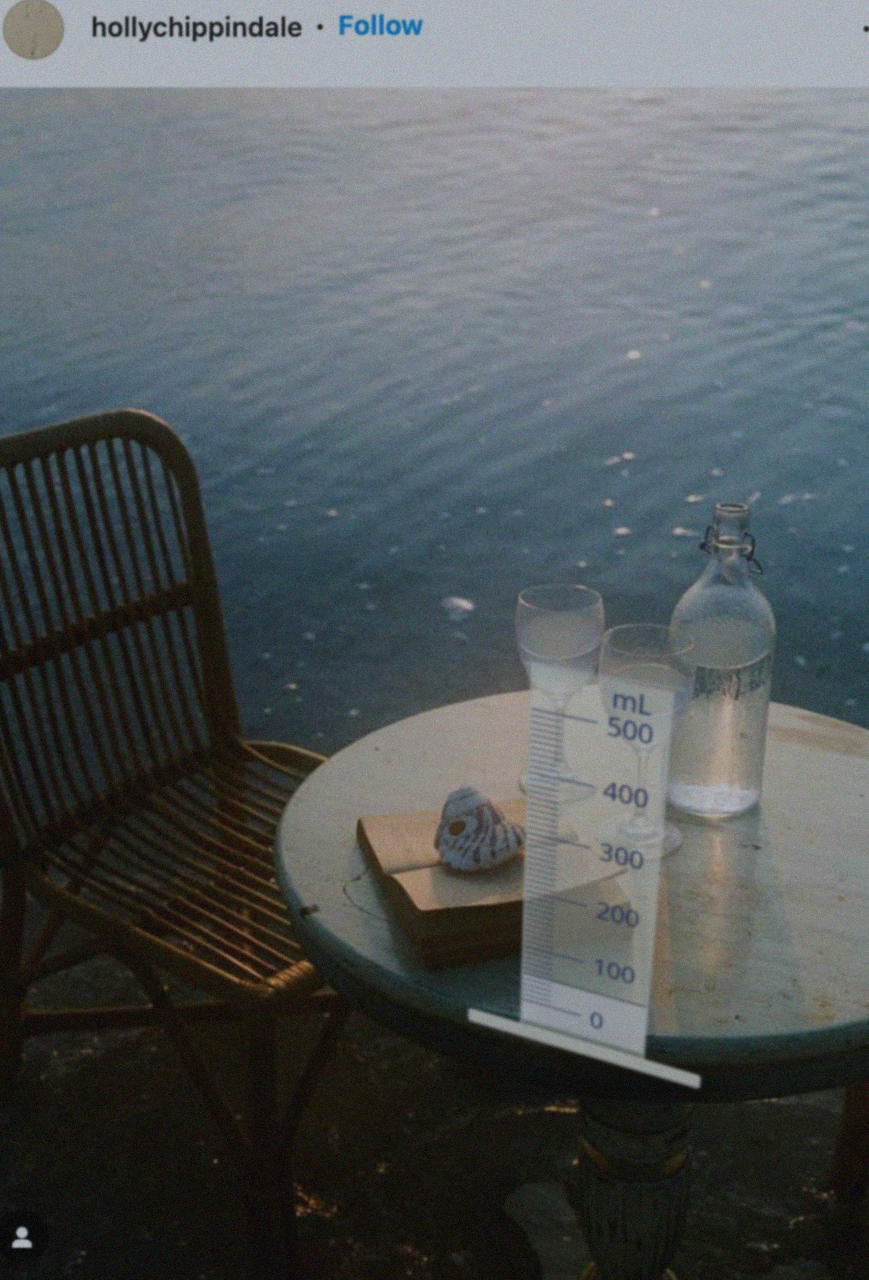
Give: 50,mL
